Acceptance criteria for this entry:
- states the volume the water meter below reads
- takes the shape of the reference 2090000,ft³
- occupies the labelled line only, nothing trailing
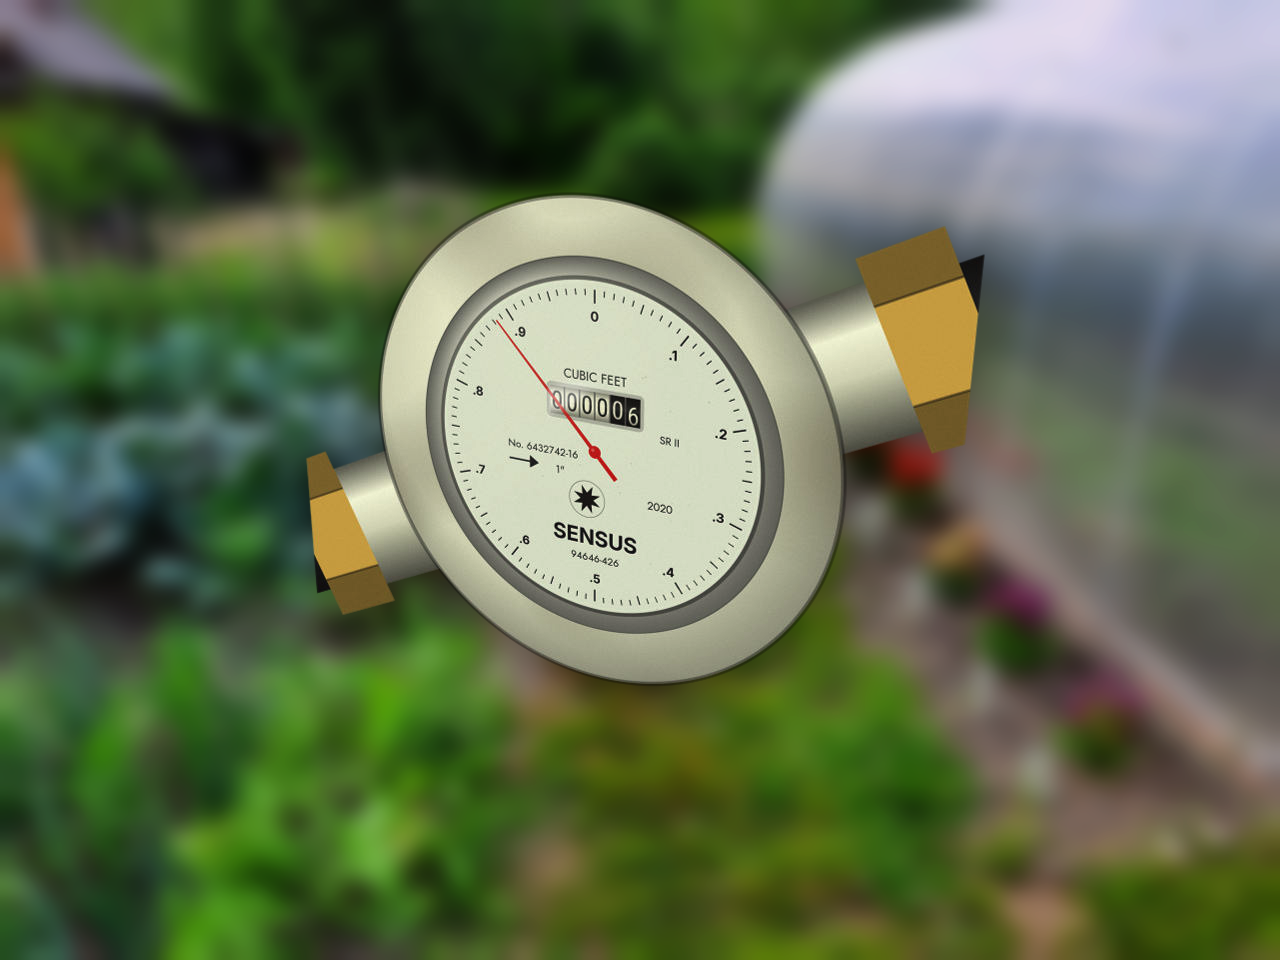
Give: 5.88,ft³
